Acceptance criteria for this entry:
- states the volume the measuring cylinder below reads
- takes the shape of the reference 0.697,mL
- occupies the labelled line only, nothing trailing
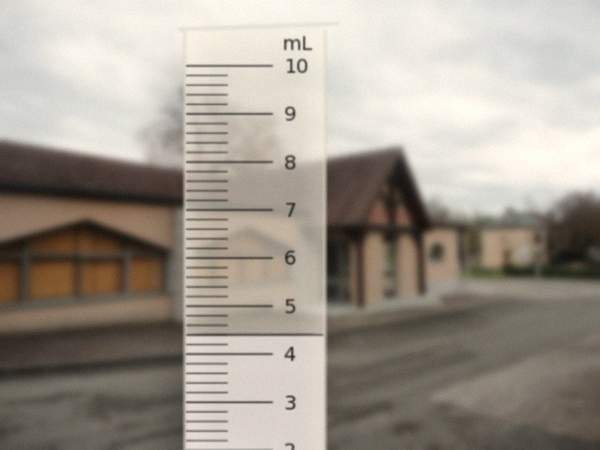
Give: 4.4,mL
